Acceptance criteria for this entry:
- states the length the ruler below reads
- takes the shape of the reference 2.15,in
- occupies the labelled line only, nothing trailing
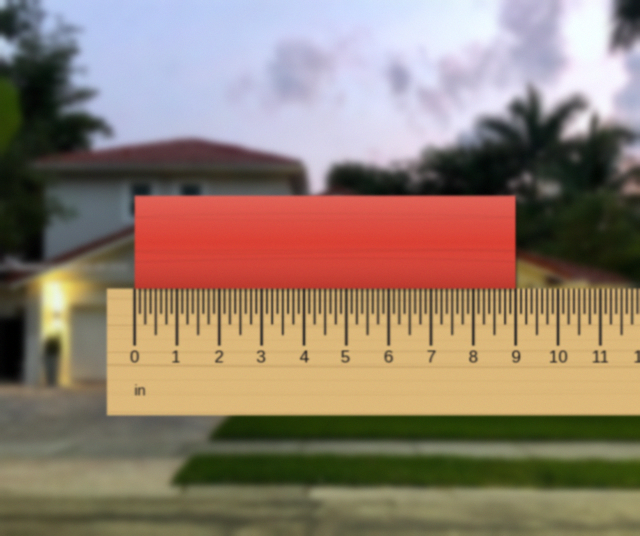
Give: 9,in
